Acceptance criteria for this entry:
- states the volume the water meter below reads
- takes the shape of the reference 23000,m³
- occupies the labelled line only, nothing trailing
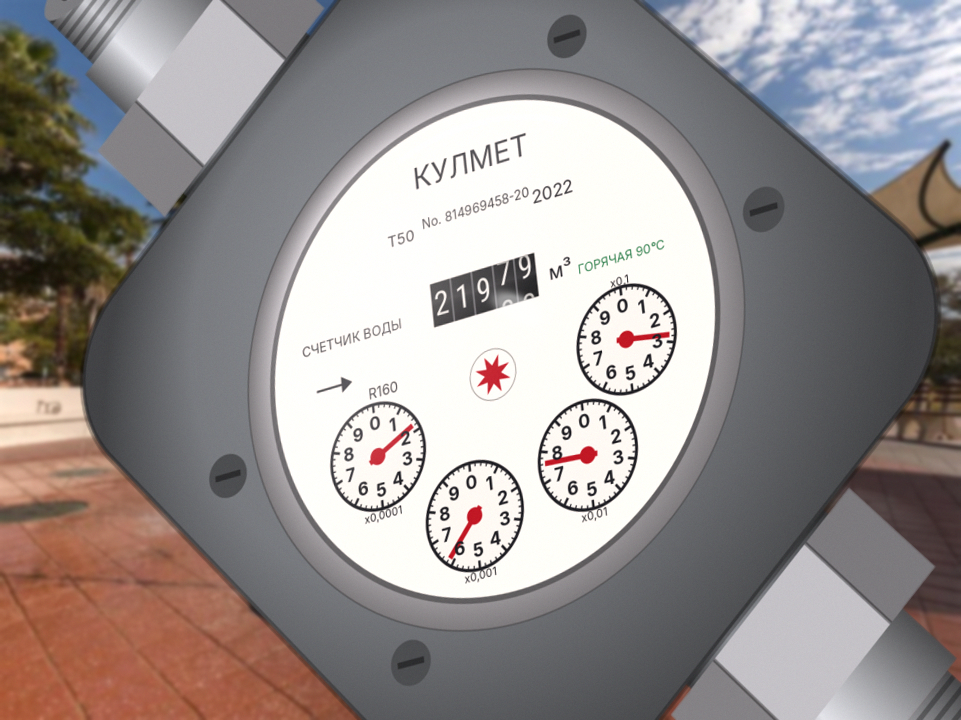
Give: 21979.2761,m³
